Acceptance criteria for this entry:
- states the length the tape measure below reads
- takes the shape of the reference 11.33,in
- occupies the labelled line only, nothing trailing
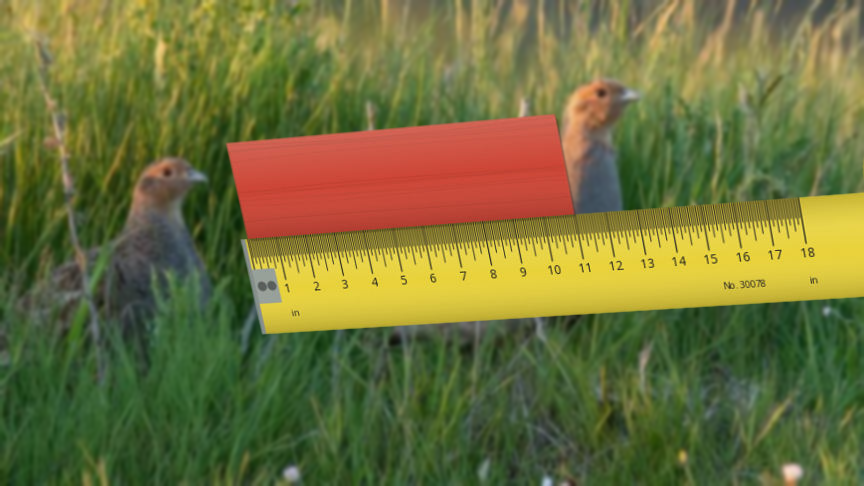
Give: 11,in
